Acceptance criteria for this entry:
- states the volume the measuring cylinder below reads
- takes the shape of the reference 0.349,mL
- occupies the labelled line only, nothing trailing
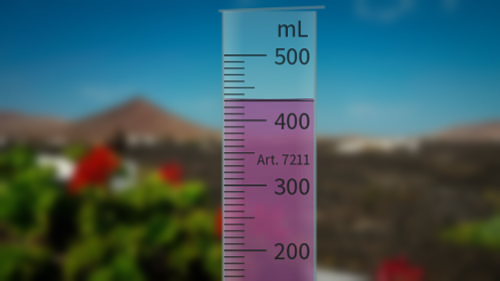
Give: 430,mL
